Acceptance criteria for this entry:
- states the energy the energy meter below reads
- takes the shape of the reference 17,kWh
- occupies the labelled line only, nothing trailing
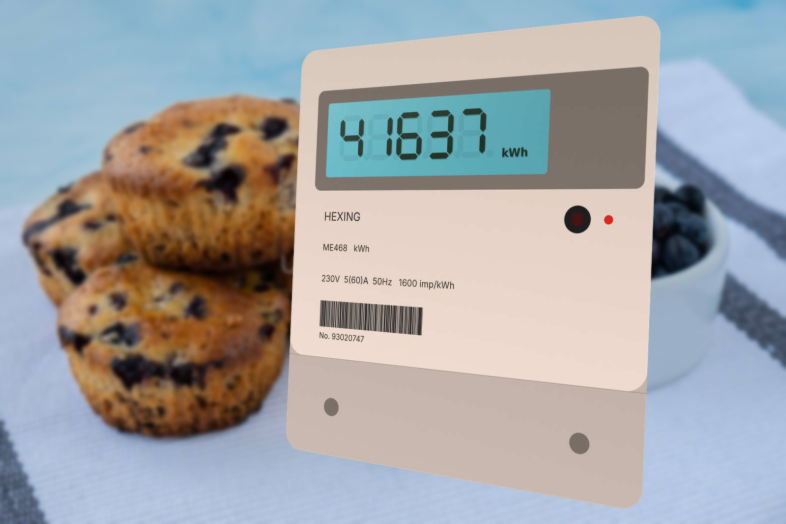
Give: 41637,kWh
